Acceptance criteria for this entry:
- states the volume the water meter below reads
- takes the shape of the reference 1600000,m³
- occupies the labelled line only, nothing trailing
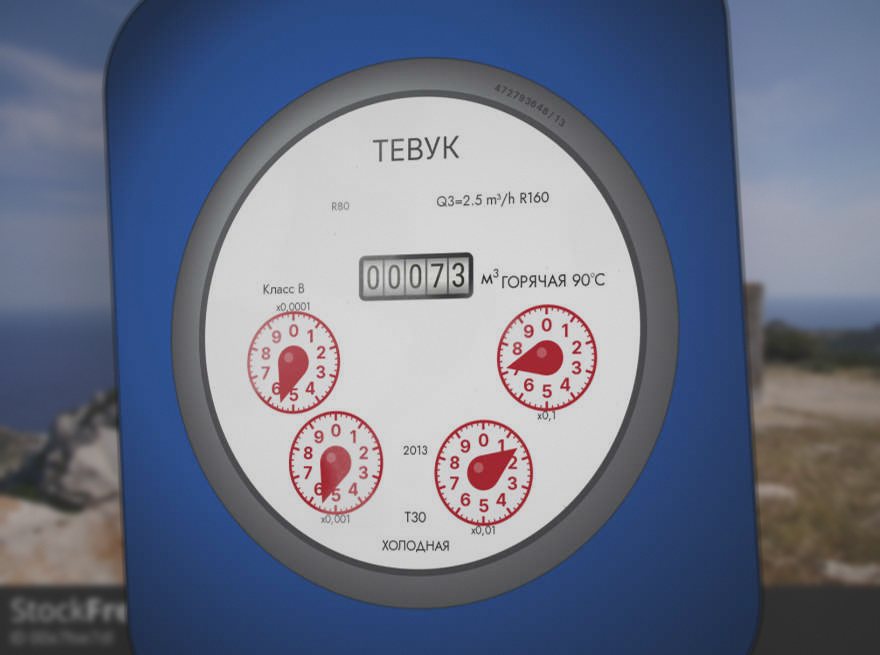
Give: 73.7155,m³
